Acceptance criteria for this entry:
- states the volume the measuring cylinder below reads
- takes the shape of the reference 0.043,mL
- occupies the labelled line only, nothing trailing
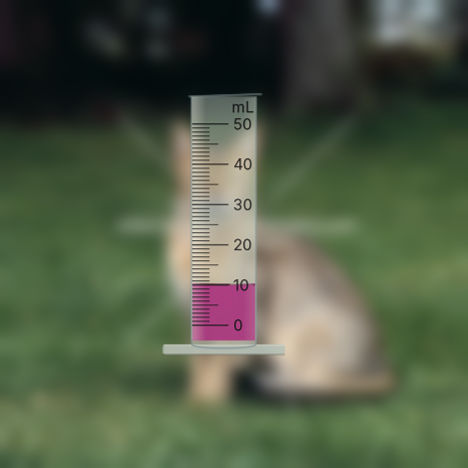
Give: 10,mL
